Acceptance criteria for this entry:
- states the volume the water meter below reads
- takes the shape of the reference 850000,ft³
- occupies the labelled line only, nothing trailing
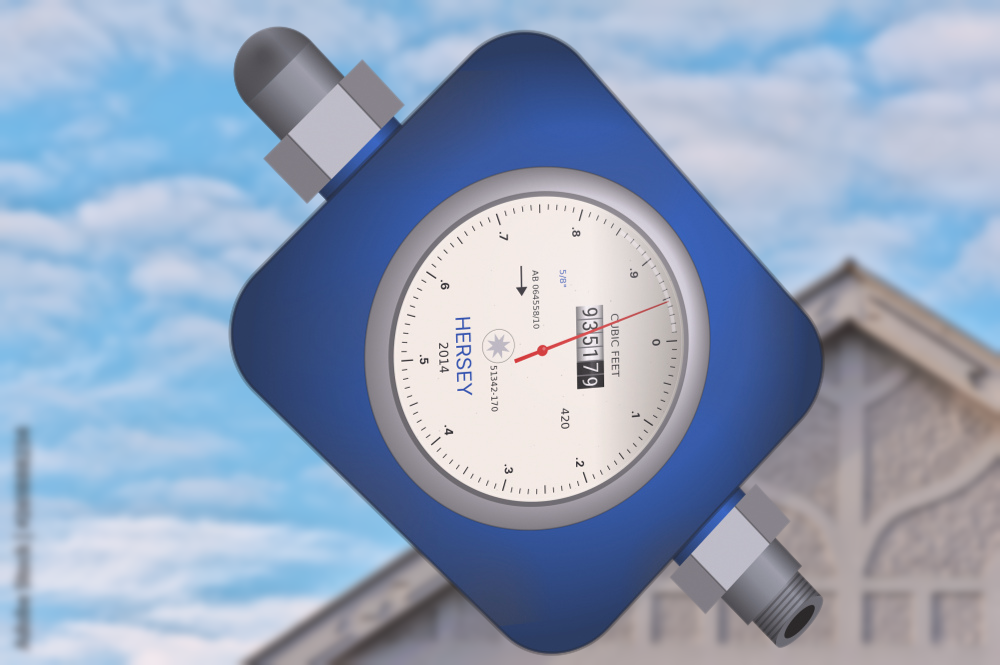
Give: 935178.95,ft³
